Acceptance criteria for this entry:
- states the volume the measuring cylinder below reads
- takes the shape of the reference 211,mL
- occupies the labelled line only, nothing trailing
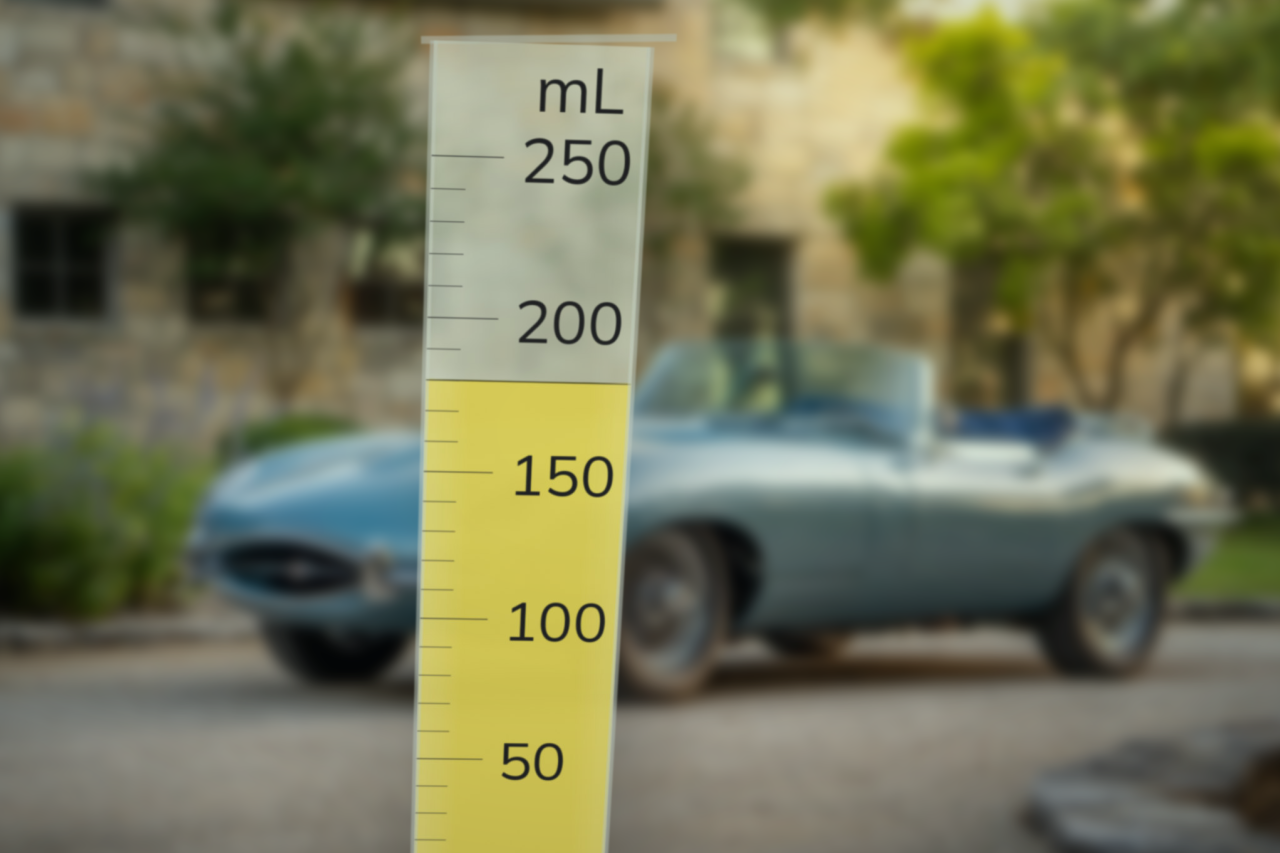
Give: 180,mL
